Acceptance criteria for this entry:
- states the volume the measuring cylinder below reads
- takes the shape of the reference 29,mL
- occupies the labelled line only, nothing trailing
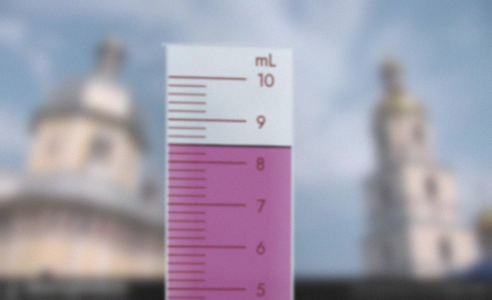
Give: 8.4,mL
